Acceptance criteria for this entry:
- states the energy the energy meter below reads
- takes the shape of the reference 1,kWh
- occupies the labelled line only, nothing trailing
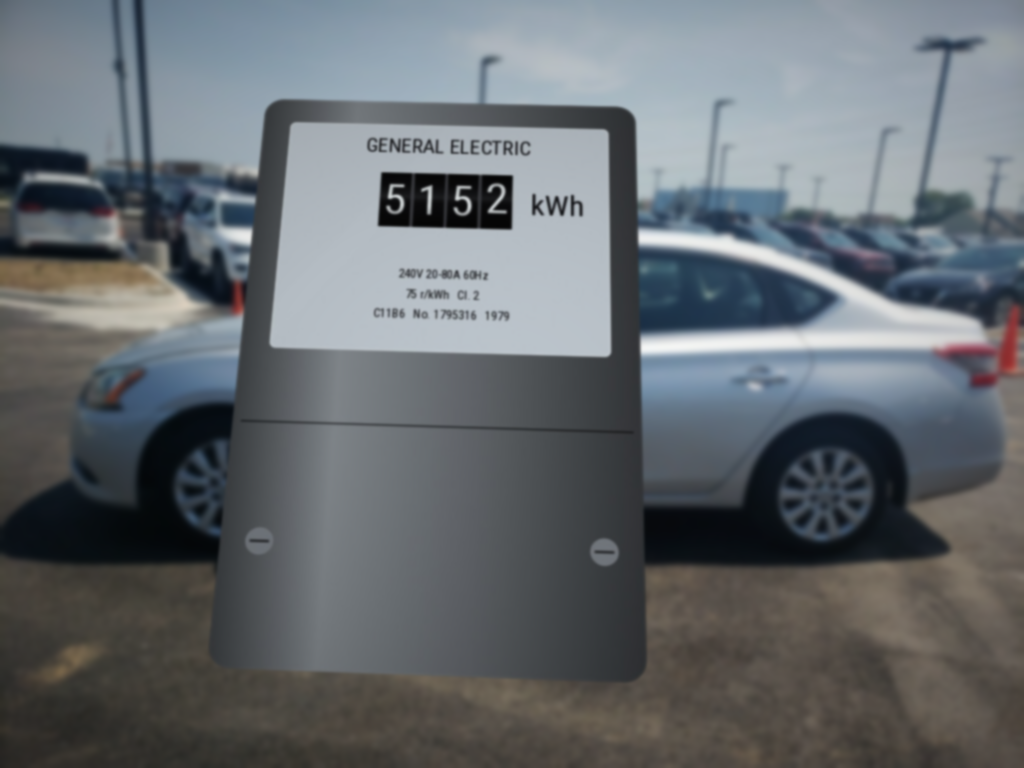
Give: 5152,kWh
